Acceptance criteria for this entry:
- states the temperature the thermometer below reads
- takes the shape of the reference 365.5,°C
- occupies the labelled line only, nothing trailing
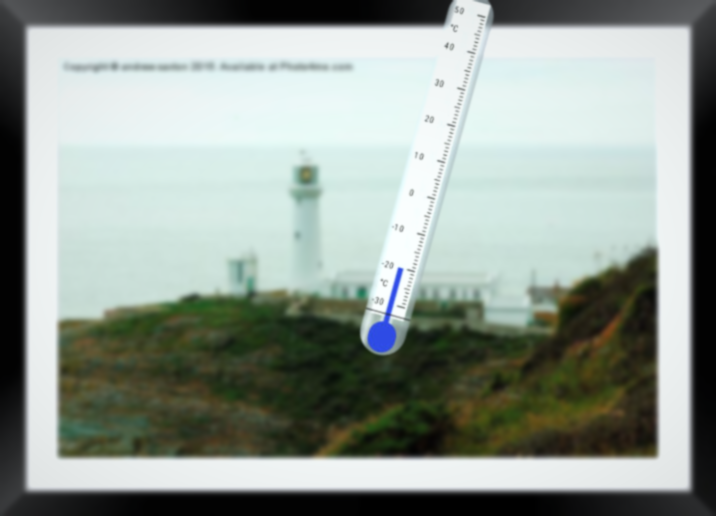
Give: -20,°C
